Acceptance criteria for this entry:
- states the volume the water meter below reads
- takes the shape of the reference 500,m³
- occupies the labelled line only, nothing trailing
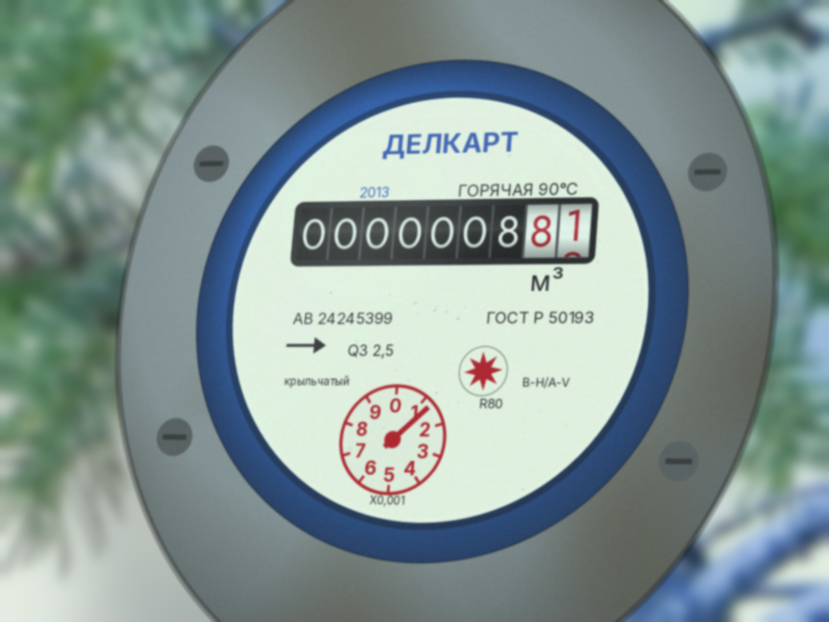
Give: 8.811,m³
